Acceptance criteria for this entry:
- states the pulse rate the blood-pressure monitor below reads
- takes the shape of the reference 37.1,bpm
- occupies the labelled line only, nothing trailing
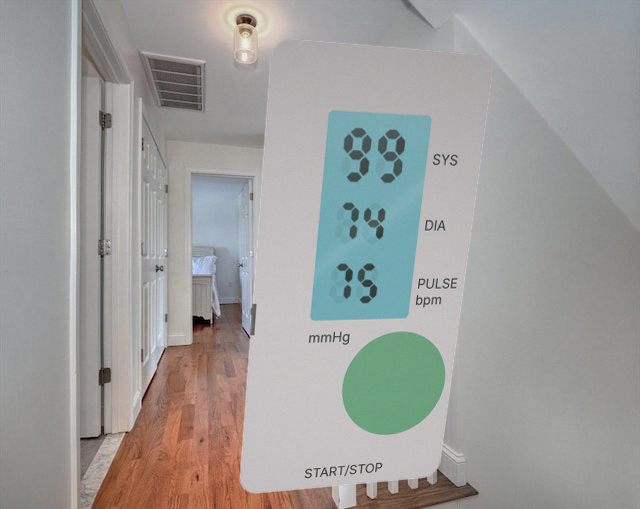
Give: 75,bpm
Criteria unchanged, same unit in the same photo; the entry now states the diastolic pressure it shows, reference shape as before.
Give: 74,mmHg
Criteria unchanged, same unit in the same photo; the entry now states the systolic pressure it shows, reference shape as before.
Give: 99,mmHg
